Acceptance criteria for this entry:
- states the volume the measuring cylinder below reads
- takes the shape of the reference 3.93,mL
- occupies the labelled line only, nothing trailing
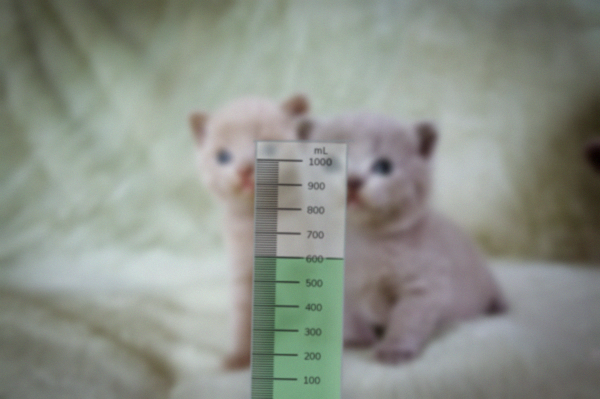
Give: 600,mL
